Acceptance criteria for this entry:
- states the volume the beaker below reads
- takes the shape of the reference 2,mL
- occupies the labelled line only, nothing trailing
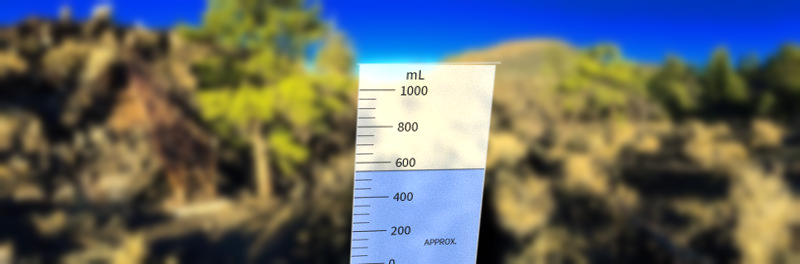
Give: 550,mL
